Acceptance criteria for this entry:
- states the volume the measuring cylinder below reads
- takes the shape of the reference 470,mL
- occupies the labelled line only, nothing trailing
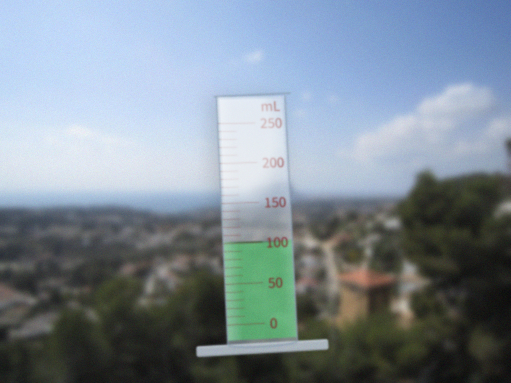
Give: 100,mL
